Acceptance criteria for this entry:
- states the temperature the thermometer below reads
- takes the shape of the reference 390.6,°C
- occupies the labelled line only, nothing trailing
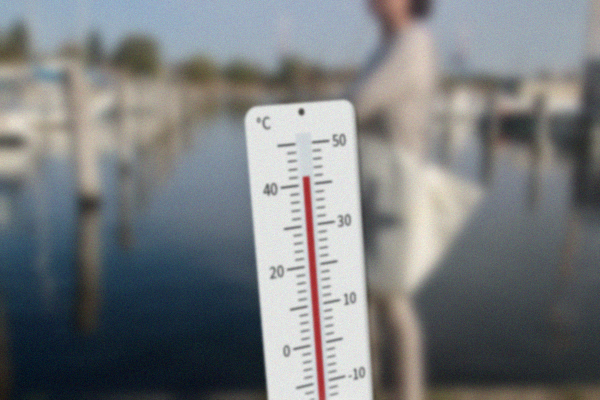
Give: 42,°C
